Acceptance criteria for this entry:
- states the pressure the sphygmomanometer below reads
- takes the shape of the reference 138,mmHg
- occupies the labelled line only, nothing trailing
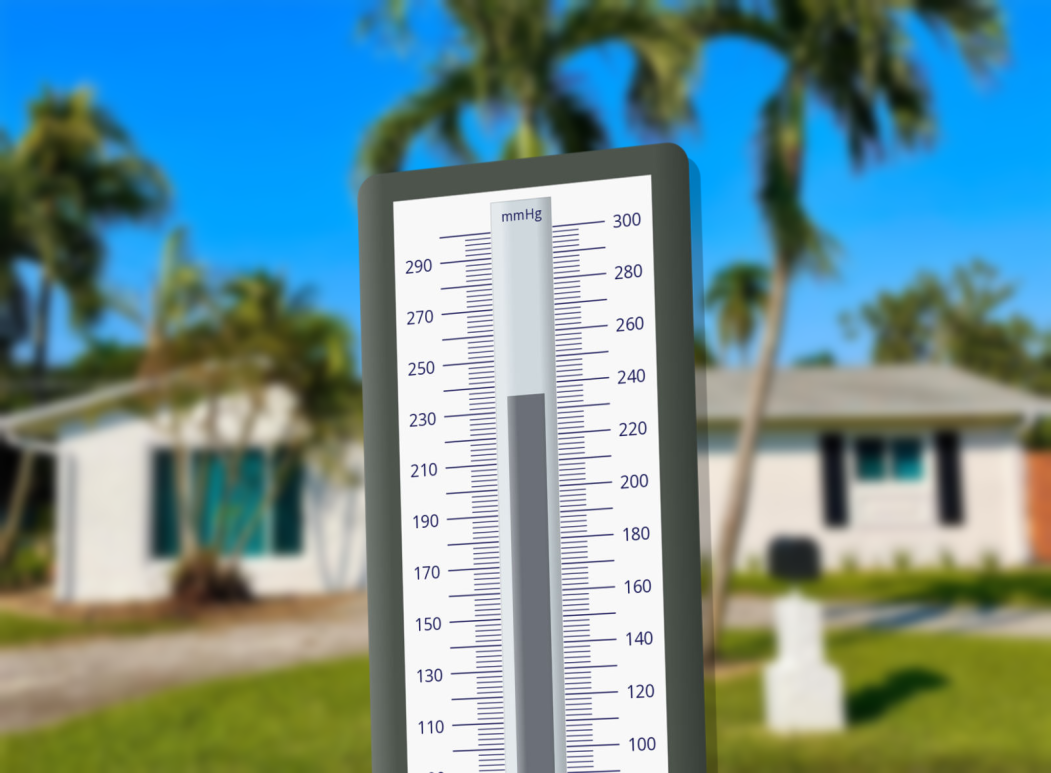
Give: 236,mmHg
